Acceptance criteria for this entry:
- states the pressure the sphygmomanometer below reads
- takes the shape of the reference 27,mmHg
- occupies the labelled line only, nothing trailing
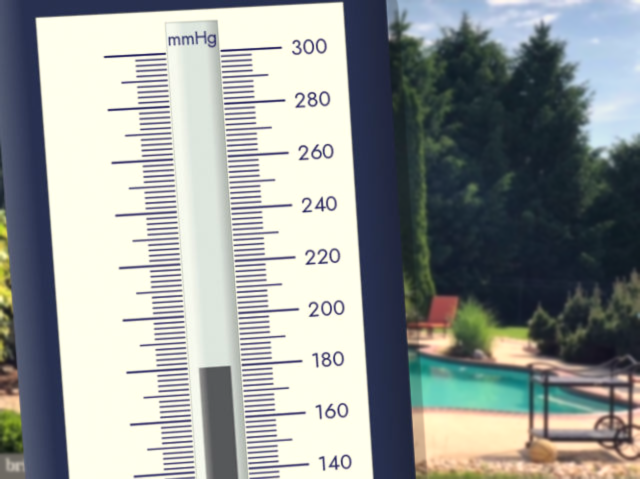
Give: 180,mmHg
